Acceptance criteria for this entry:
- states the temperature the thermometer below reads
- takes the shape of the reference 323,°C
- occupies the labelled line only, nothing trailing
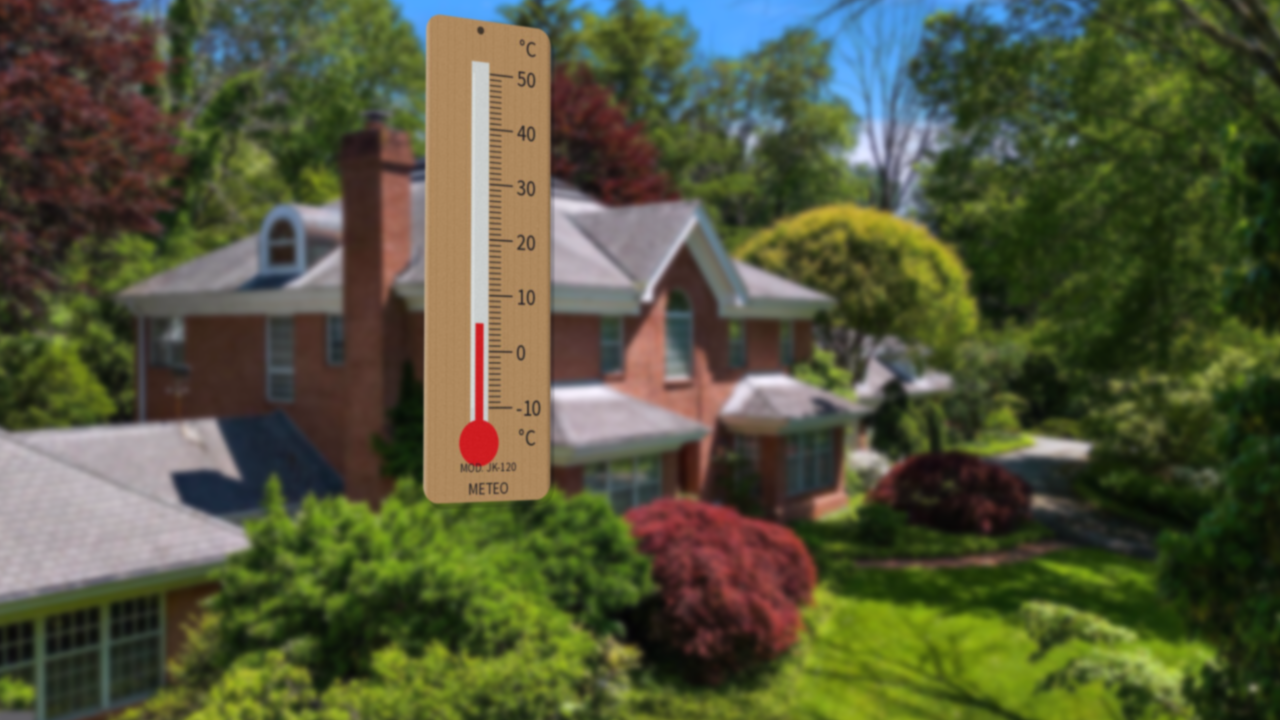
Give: 5,°C
